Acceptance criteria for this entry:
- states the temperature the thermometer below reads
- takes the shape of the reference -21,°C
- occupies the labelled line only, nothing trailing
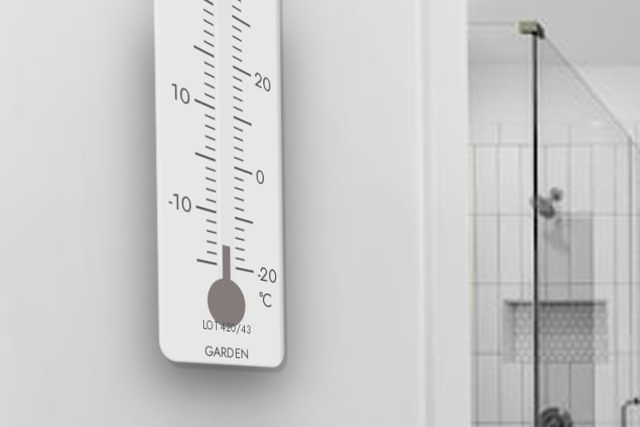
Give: -16,°C
